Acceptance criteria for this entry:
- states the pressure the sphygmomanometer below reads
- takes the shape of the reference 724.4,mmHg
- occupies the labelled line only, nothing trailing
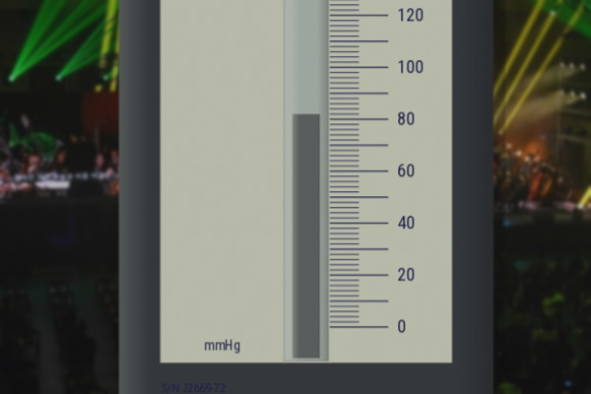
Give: 82,mmHg
